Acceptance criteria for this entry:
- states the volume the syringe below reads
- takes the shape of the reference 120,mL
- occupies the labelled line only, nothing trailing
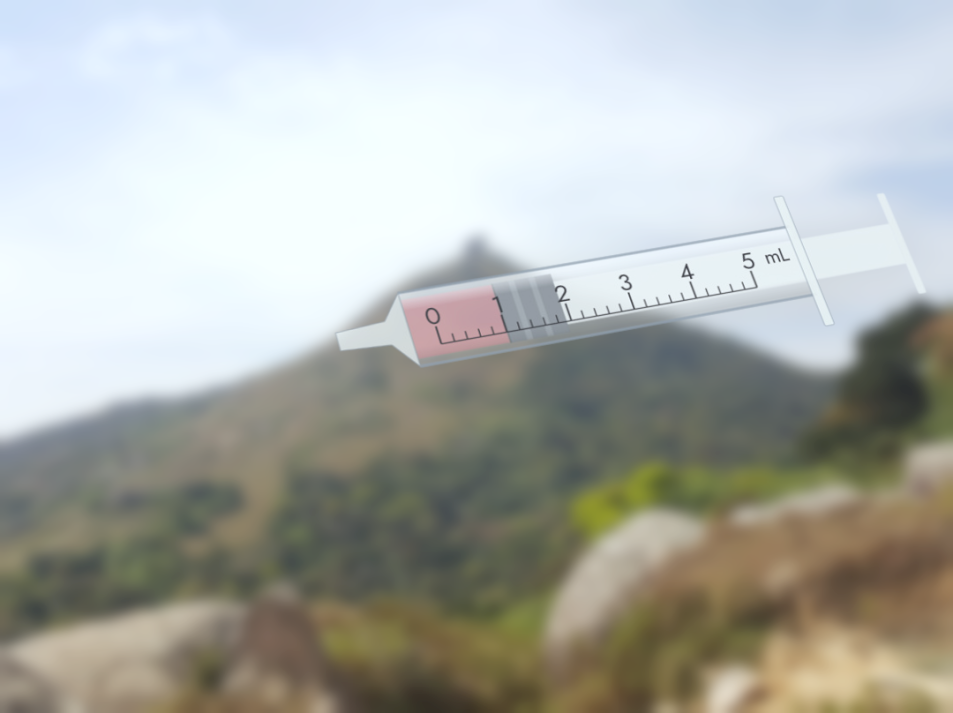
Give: 1,mL
